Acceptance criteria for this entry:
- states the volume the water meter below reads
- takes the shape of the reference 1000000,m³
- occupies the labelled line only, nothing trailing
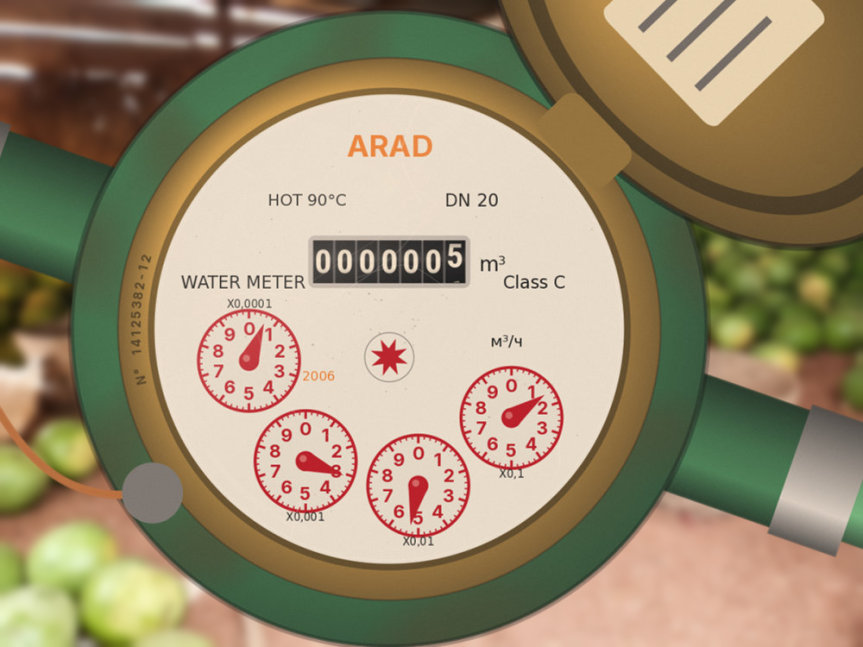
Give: 5.1530,m³
